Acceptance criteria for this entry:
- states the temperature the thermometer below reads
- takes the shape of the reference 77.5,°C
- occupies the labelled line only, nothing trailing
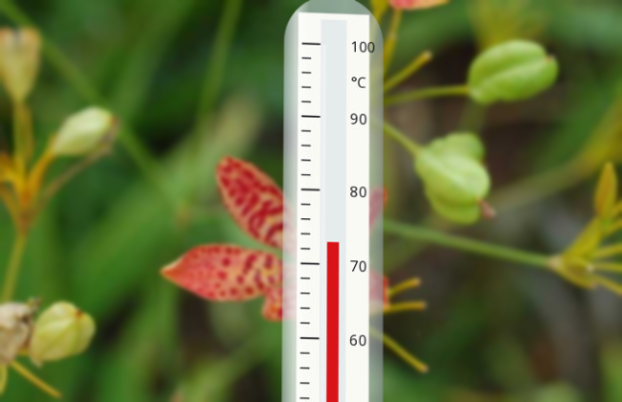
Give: 73,°C
